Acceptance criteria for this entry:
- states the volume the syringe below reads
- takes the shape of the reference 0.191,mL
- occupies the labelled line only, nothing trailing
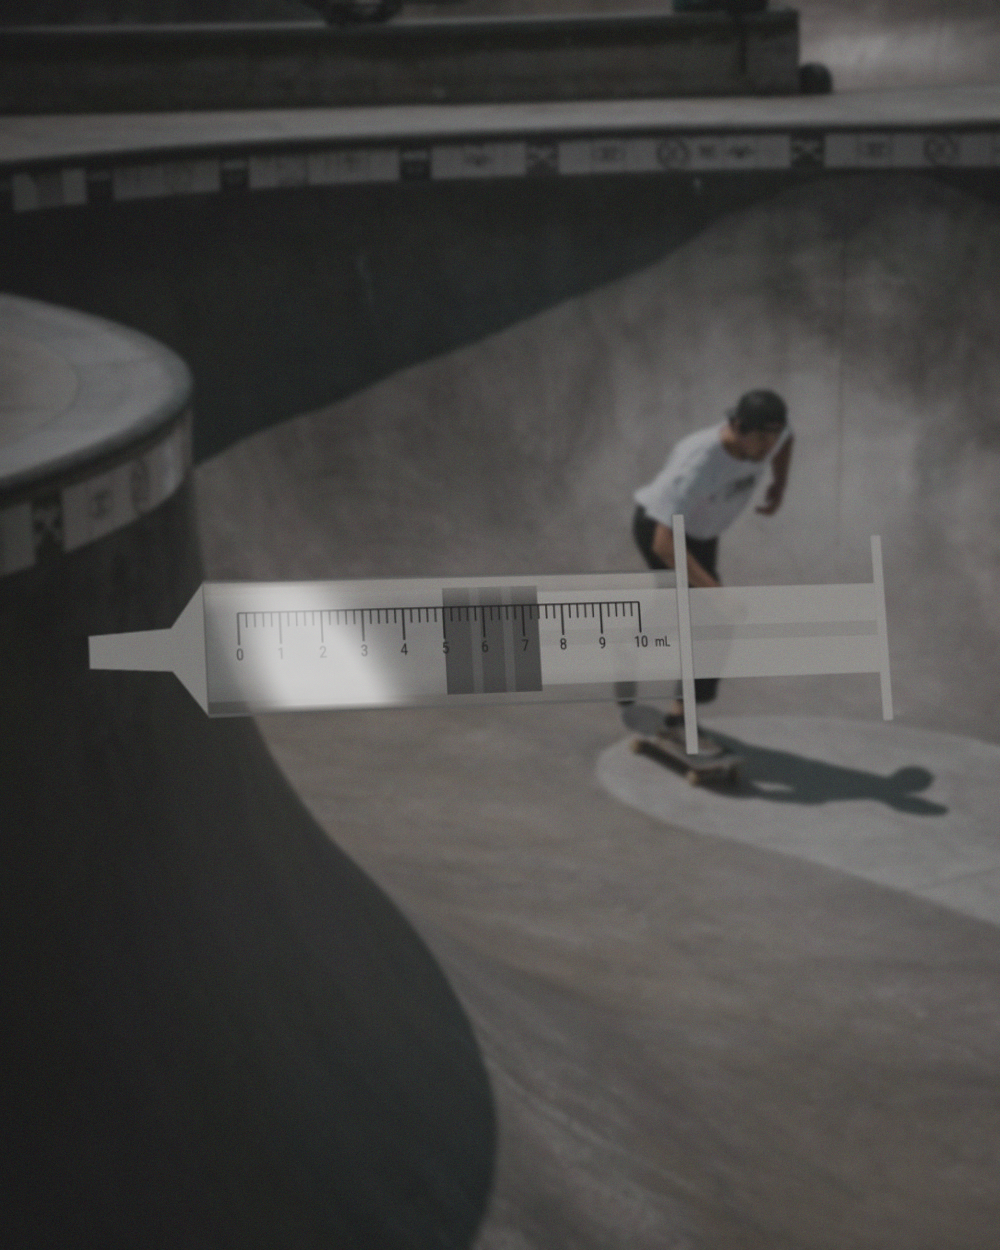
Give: 5,mL
